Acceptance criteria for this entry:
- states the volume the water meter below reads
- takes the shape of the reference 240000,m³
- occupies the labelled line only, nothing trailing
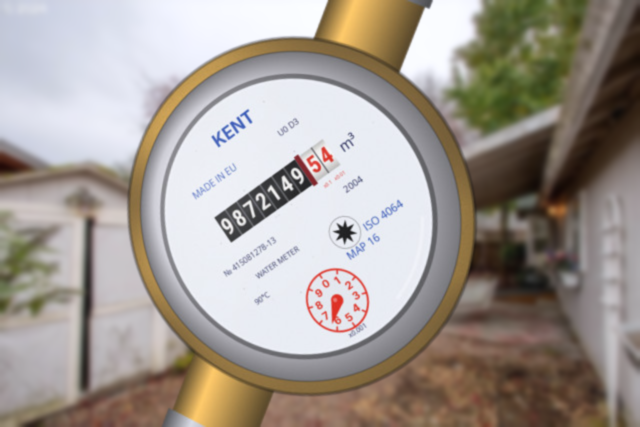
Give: 9872149.546,m³
